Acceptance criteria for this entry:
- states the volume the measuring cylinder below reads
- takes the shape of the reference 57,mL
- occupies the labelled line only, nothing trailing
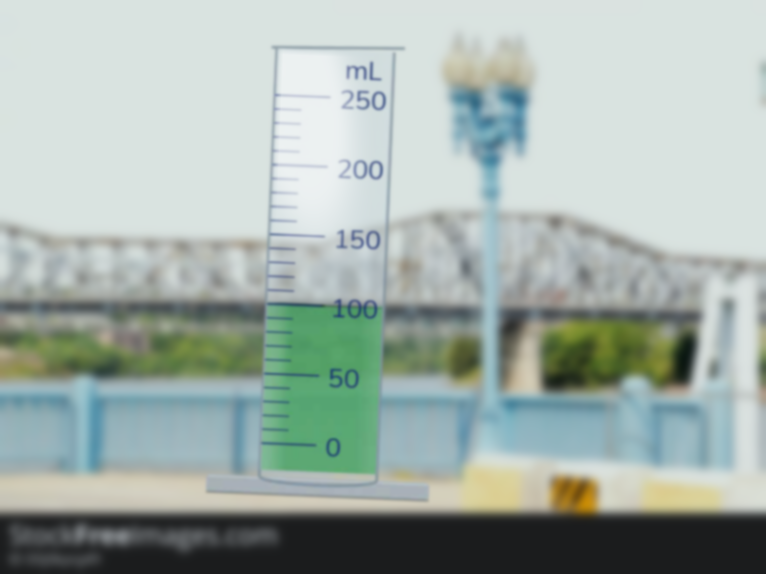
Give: 100,mL
